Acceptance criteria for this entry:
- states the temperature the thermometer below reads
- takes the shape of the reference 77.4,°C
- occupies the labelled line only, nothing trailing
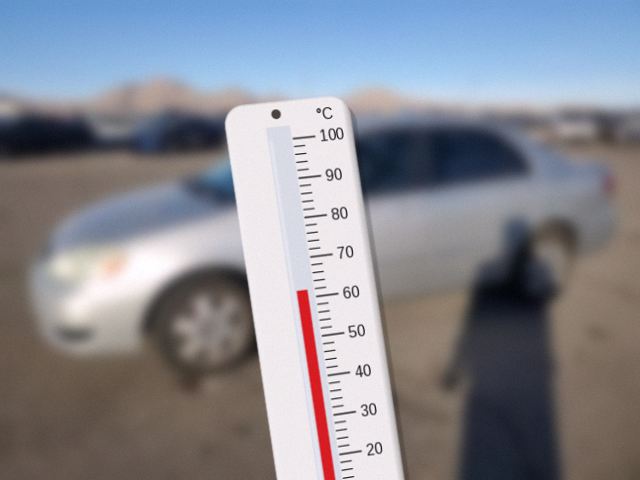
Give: 62,°C
